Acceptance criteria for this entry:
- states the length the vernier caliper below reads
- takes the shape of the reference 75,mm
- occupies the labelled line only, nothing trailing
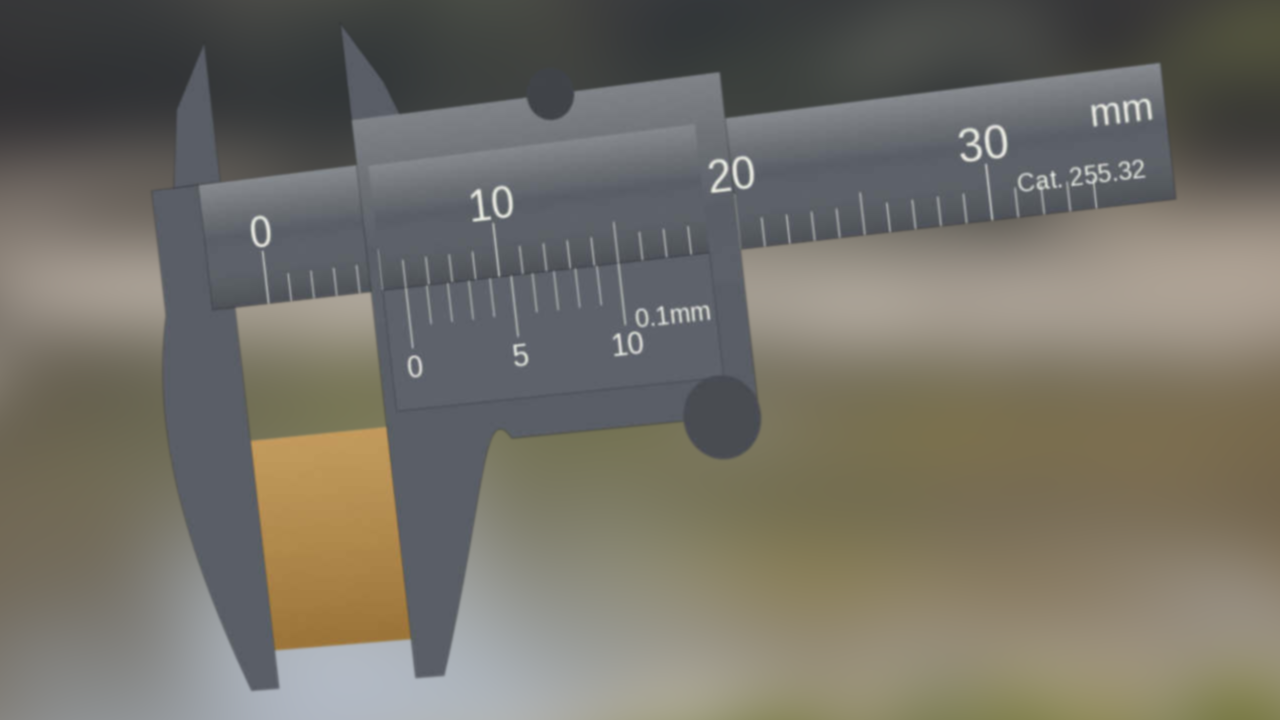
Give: 6.0,mm
